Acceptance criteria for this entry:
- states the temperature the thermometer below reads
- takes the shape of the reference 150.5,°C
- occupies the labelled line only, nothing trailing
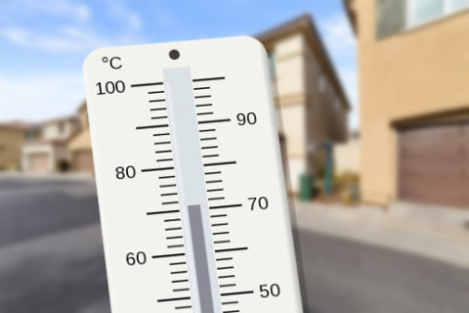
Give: 71,°C
